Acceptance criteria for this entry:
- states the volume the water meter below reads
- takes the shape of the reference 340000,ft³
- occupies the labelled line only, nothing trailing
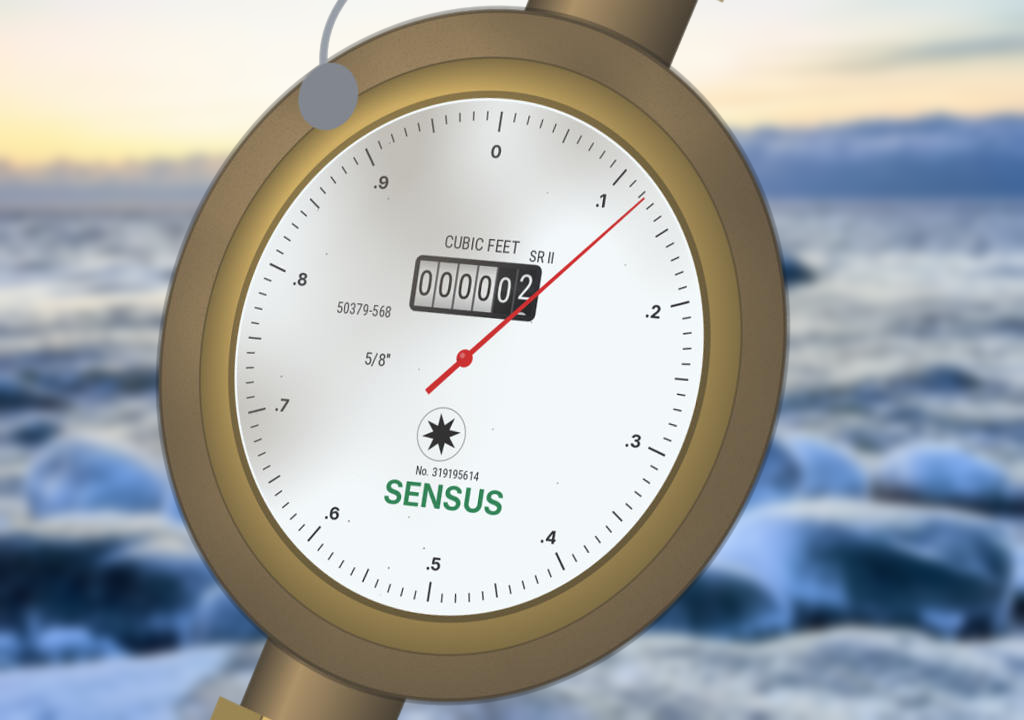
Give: 2.12,ft³
